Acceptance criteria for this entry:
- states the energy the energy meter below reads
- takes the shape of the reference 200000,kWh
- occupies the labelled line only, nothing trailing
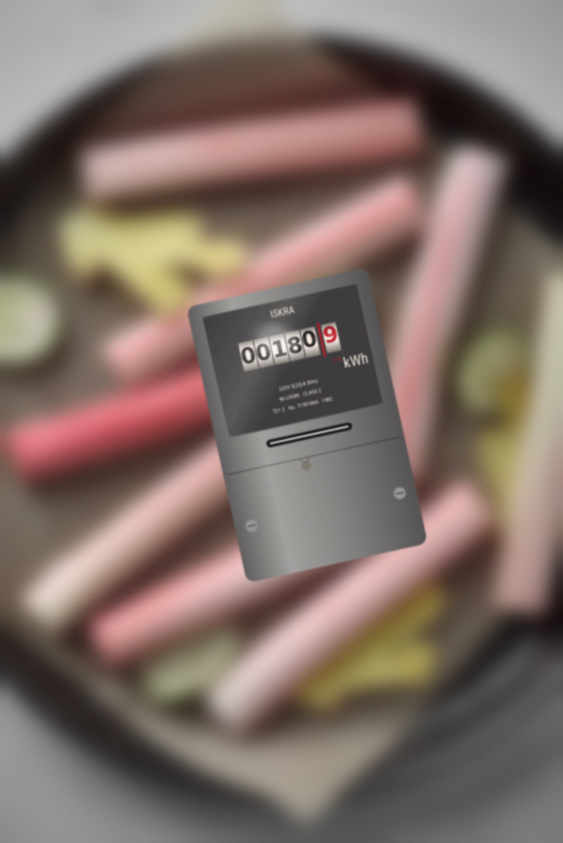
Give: 180.9,kWh
